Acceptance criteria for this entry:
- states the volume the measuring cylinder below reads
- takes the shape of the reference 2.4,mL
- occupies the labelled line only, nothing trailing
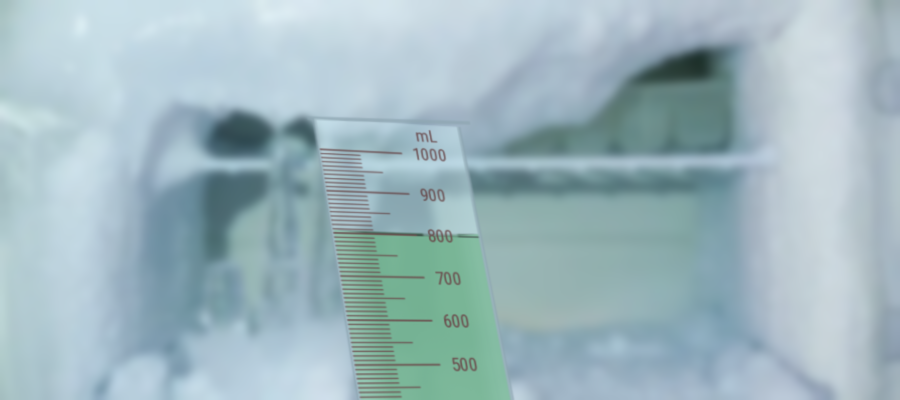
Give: 800,mL
